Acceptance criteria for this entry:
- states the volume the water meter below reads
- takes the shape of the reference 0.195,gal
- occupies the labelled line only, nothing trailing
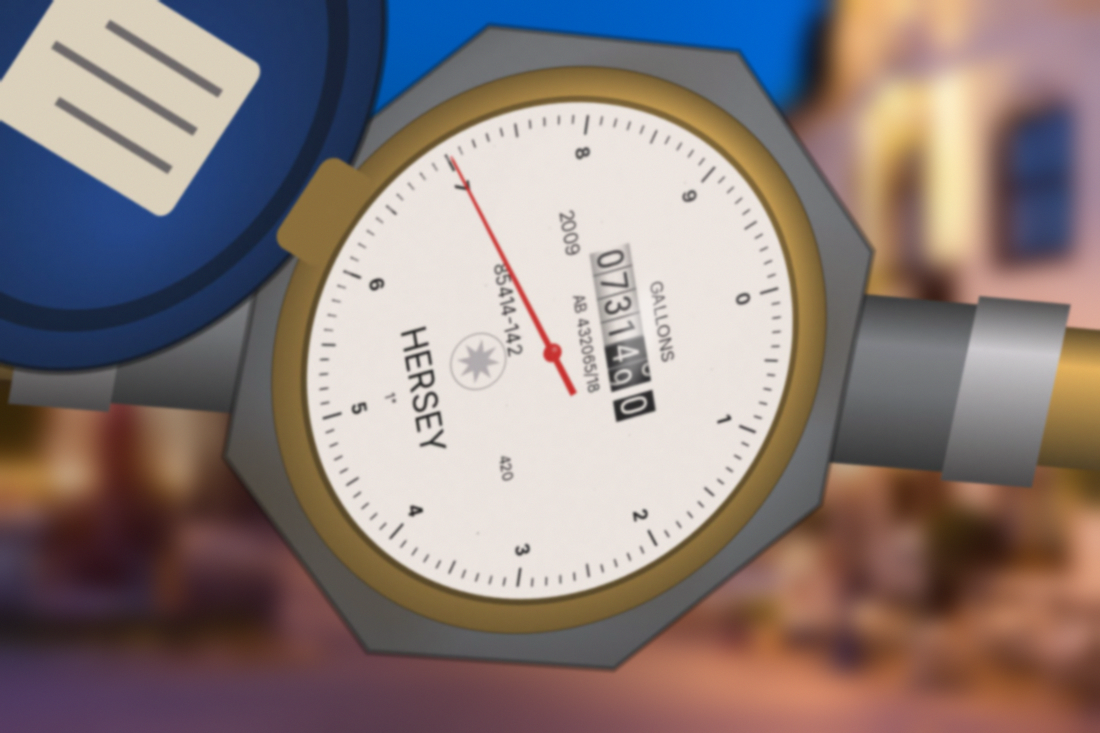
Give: 731487.0,gal
